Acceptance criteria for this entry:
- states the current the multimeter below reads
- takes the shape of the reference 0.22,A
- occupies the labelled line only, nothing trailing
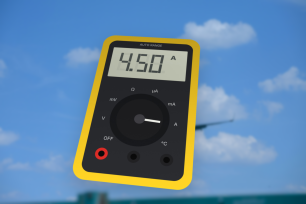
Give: 4.50,A
